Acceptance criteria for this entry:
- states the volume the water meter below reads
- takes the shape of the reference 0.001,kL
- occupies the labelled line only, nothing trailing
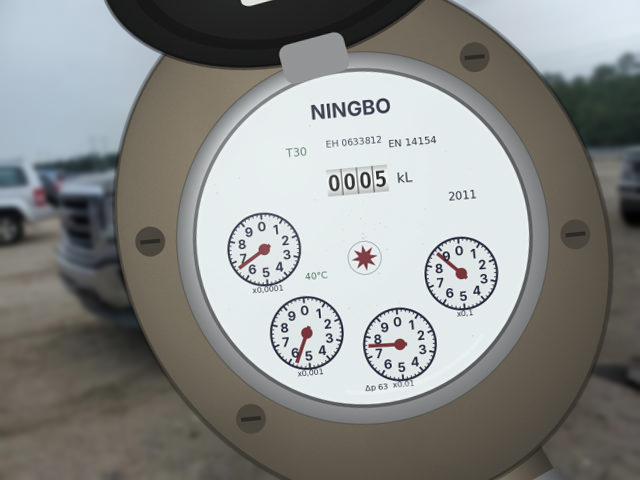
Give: 5.8756,kL
